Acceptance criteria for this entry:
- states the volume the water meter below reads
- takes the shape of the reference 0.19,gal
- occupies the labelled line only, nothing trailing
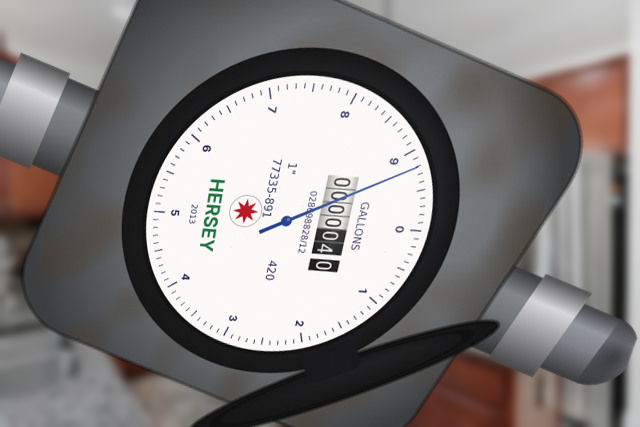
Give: 39.2,gal
